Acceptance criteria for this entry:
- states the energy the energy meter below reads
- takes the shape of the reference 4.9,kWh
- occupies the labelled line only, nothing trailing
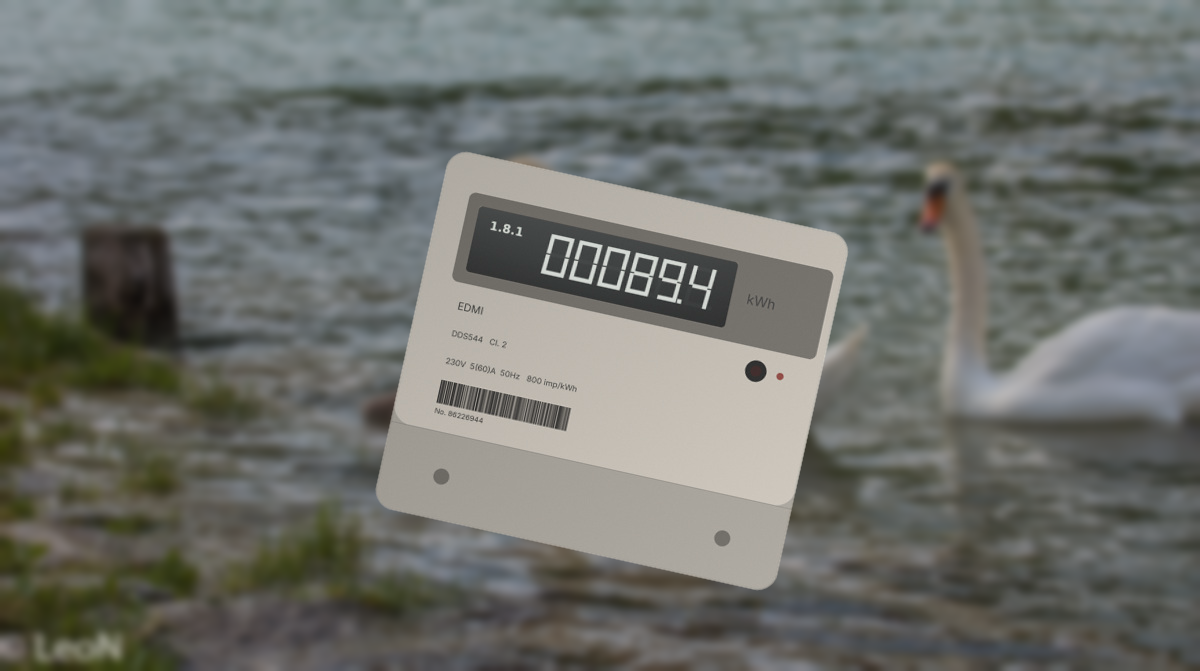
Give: 89.4,kWh
